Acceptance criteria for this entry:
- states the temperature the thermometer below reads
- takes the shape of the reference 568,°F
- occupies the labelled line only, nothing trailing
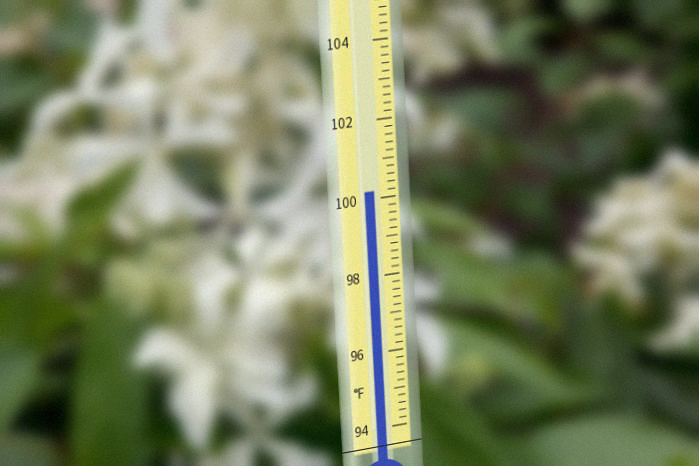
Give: 100.2,°F
